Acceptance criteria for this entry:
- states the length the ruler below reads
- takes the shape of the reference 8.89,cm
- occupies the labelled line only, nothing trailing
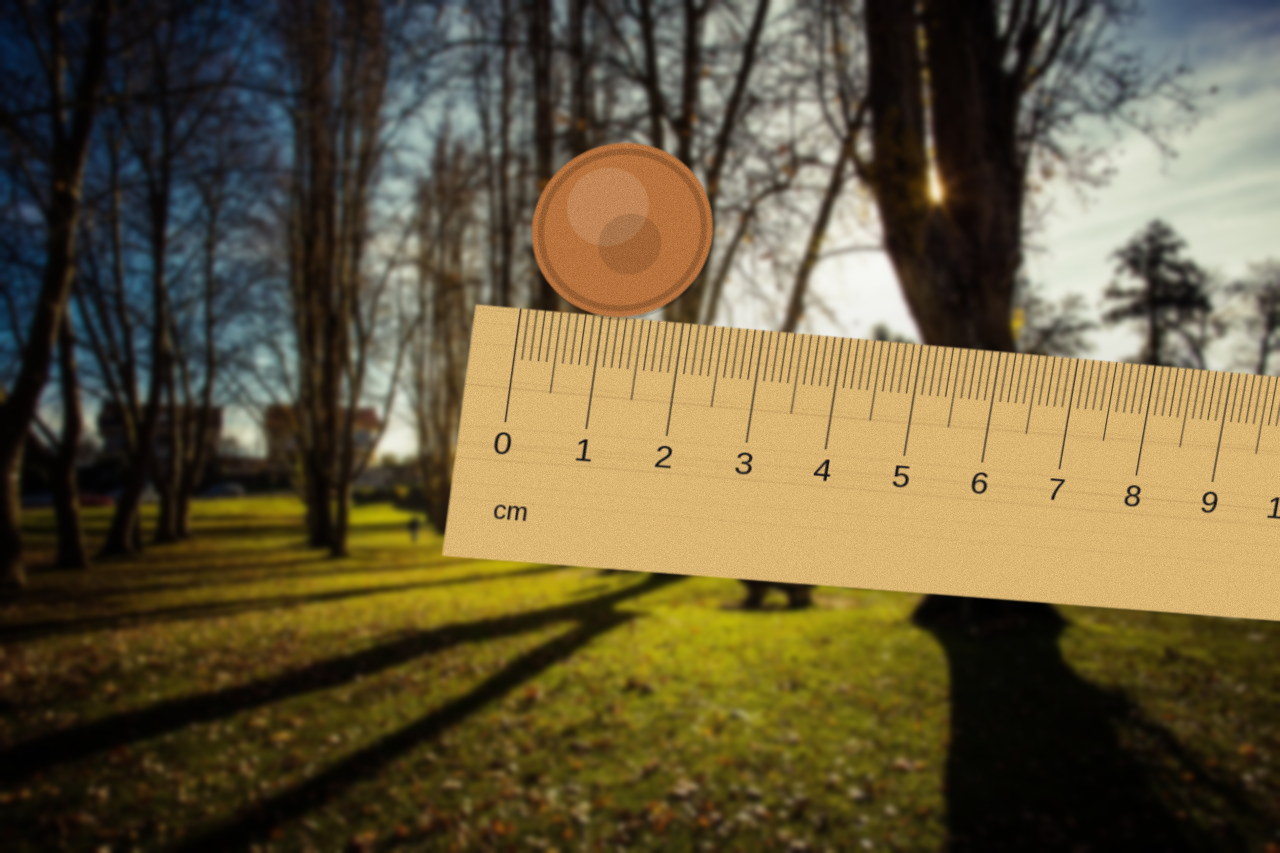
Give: 2.2,cm
